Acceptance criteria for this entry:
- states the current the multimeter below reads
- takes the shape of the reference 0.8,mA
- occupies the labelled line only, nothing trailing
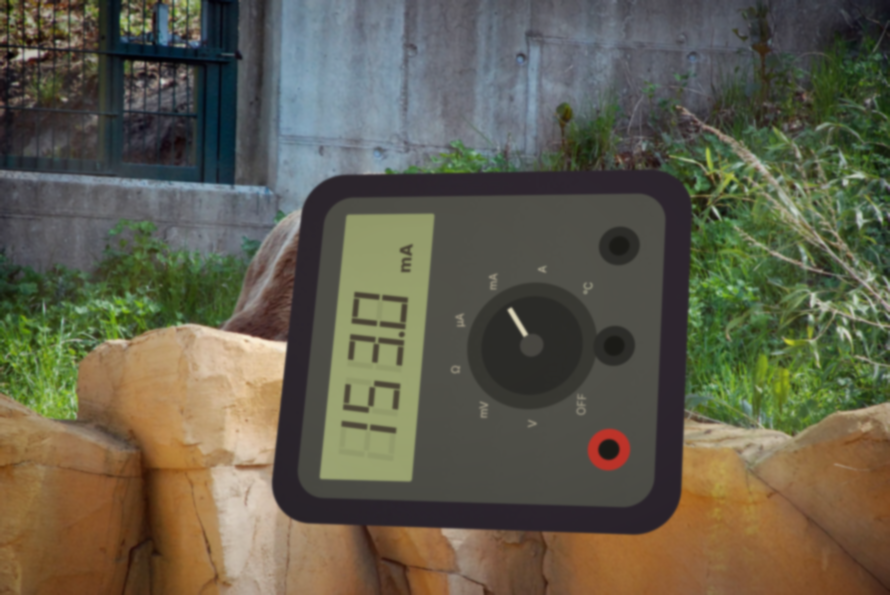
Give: 153.0,mA
